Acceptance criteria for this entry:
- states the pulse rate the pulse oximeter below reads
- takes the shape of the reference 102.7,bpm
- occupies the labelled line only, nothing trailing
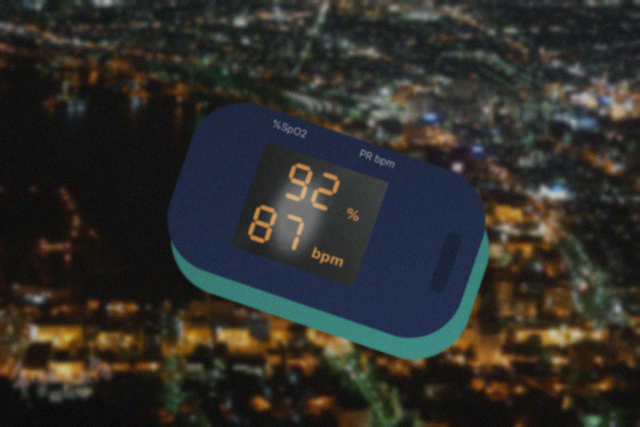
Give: 87,bpm
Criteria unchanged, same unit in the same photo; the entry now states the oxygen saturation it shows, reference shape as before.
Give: 92,%
